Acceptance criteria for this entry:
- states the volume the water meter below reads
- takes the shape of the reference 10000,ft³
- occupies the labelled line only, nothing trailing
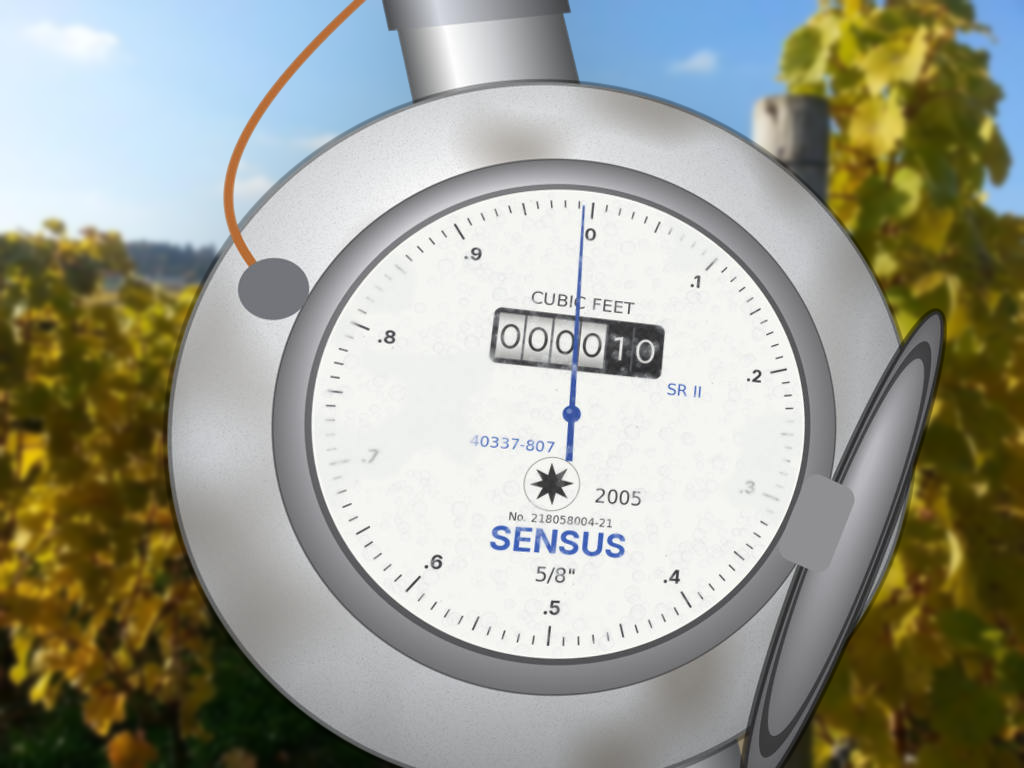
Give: 9.99,ft³
